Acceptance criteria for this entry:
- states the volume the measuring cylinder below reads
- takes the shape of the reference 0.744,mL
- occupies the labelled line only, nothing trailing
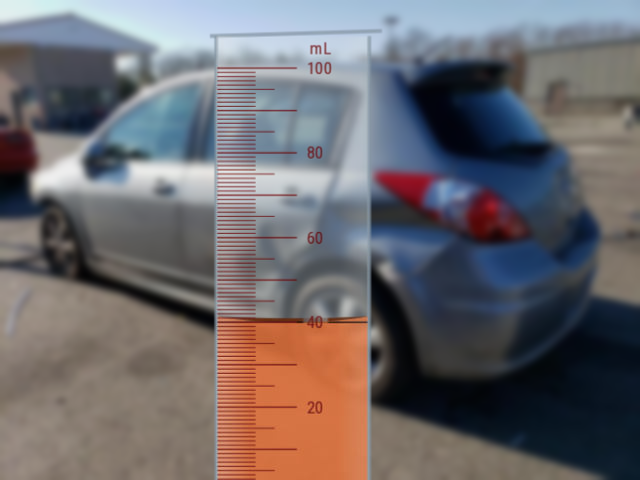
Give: 40,mL
